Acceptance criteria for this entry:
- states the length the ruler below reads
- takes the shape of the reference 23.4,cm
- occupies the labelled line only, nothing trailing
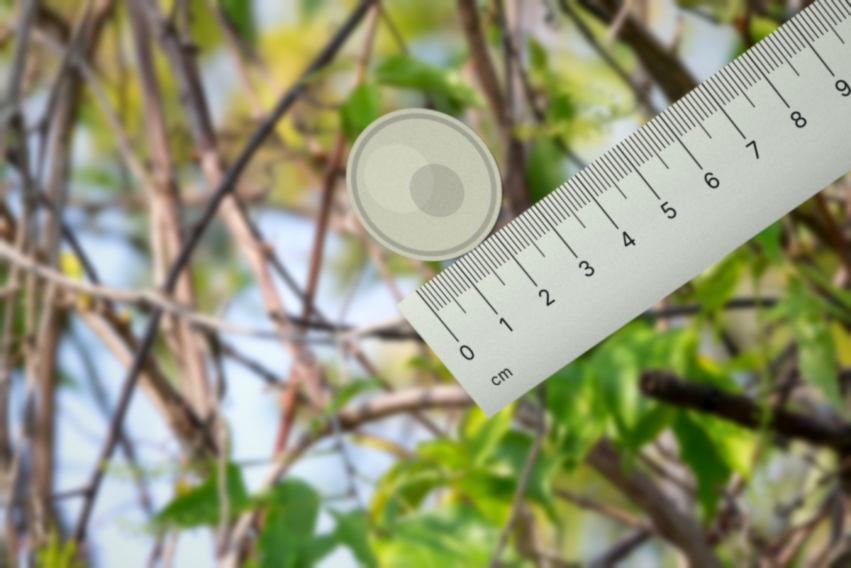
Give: 3,cm
